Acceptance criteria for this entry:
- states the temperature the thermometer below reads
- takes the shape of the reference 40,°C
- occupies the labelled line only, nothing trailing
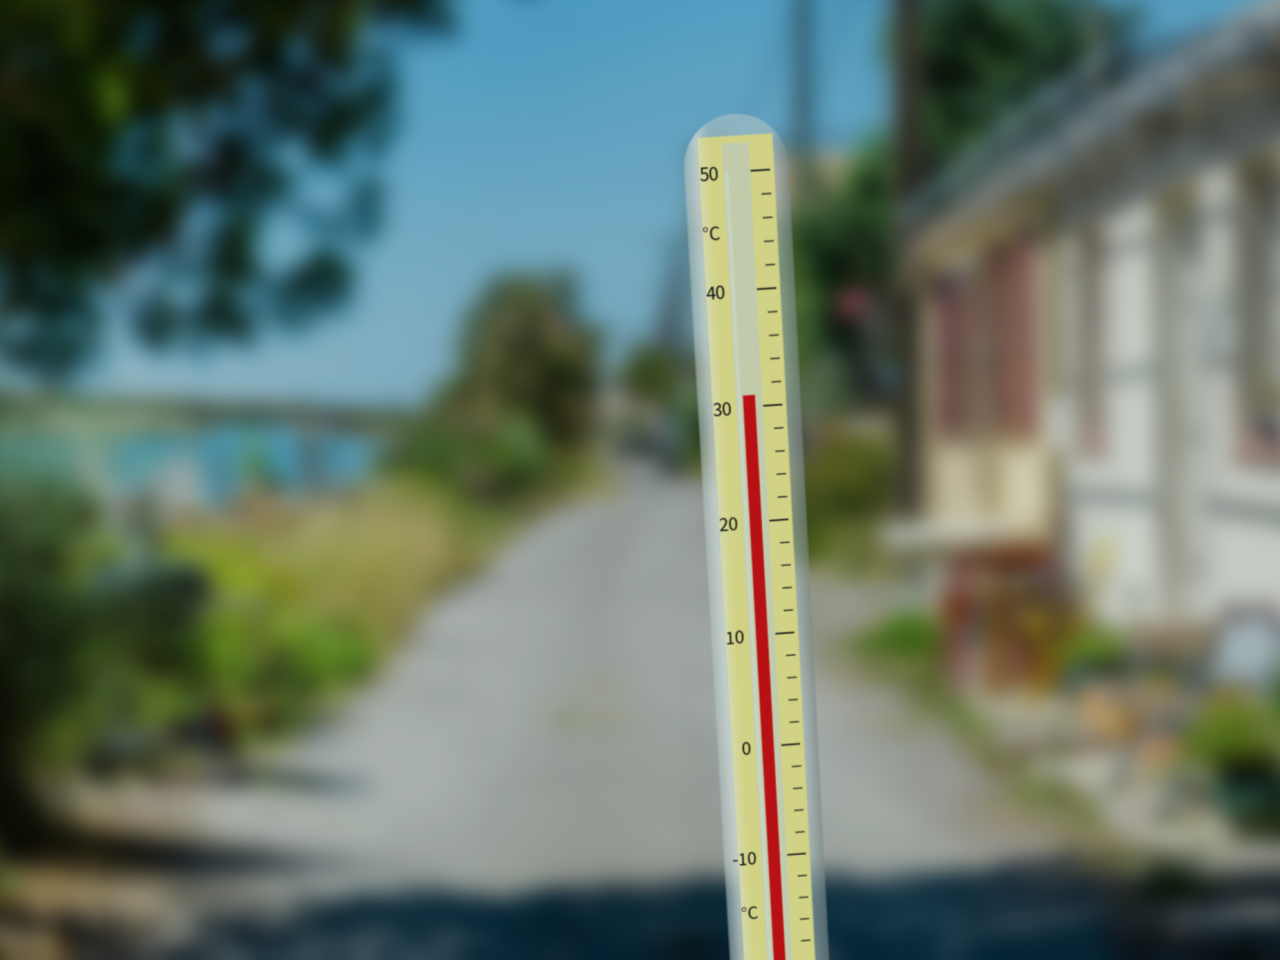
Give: 31,°C
